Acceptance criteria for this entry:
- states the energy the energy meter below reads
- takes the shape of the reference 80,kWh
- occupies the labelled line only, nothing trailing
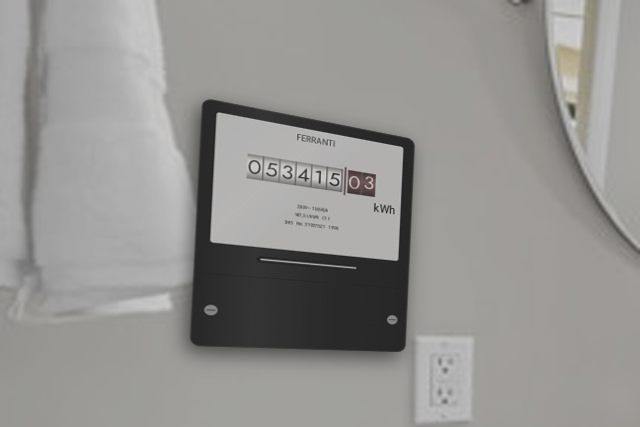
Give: 53415.03,kWh
